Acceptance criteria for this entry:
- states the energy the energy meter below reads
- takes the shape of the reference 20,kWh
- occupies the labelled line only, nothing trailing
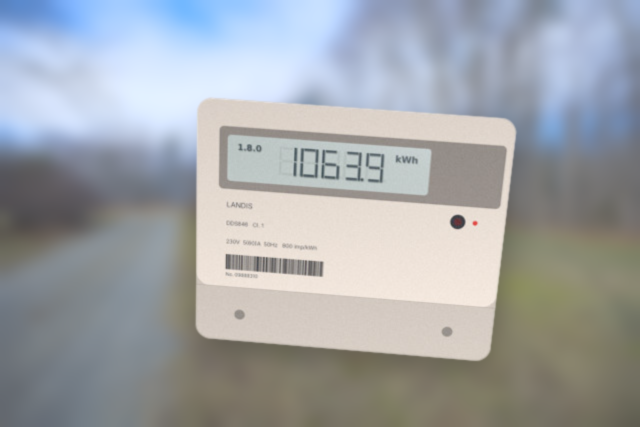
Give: 1063.9,kWh
